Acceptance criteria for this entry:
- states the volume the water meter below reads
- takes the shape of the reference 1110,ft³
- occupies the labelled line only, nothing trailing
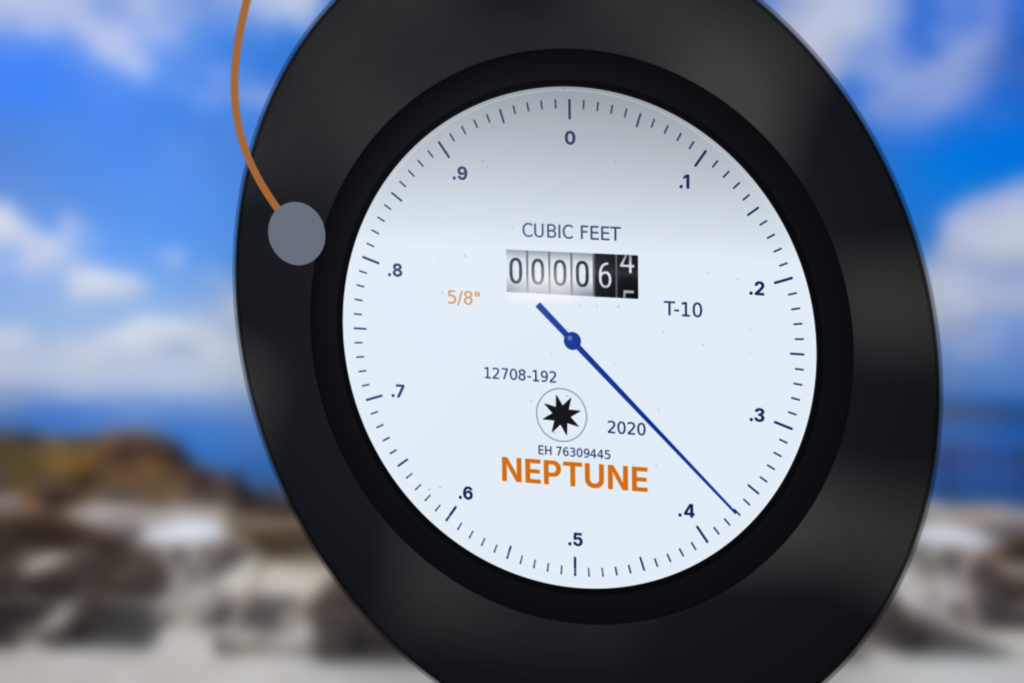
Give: 64.37,ft³
